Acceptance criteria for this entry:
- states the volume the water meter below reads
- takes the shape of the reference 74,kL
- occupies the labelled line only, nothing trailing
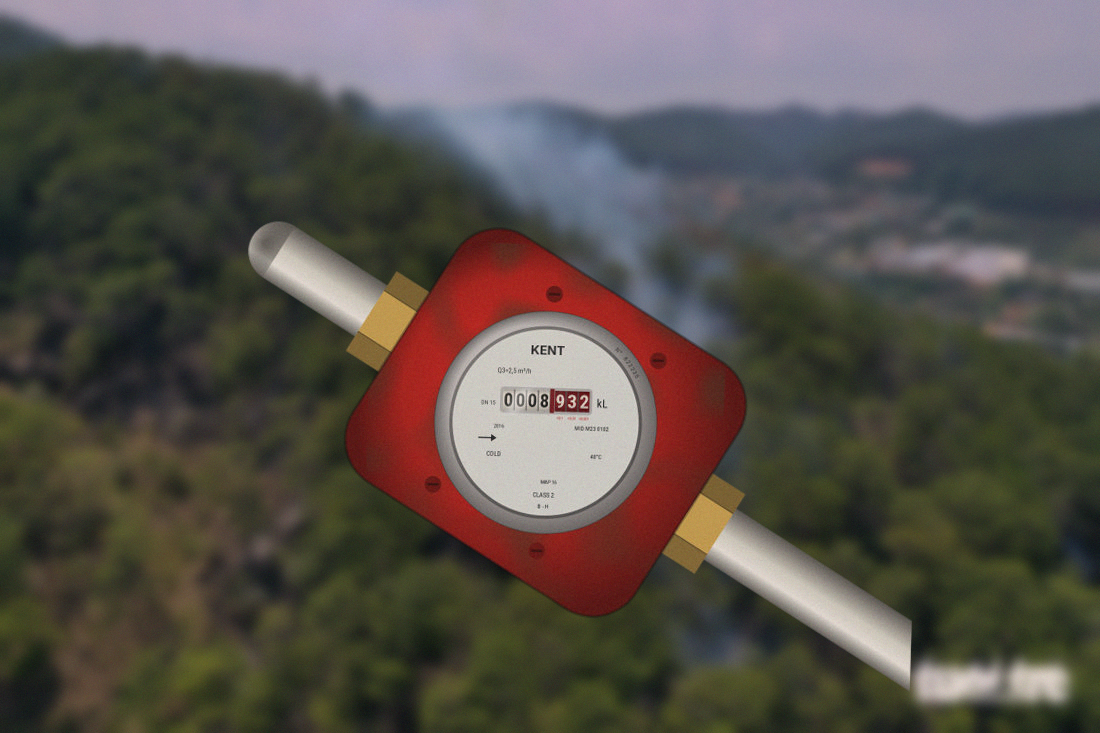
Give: 8.932,kL
